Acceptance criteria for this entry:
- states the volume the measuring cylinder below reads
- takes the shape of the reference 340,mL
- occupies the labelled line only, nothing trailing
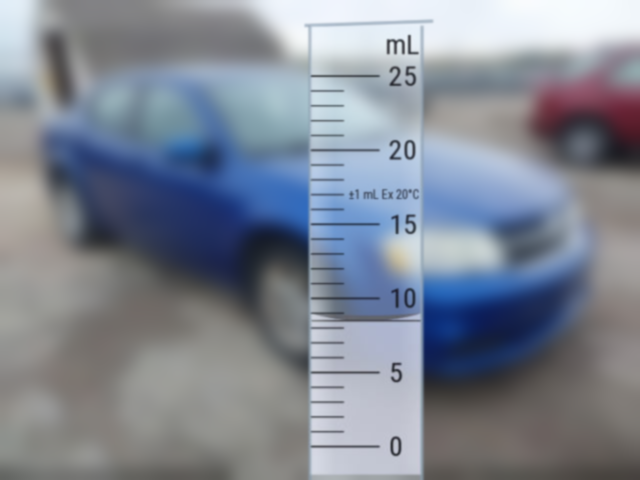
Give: 8.5,mL
